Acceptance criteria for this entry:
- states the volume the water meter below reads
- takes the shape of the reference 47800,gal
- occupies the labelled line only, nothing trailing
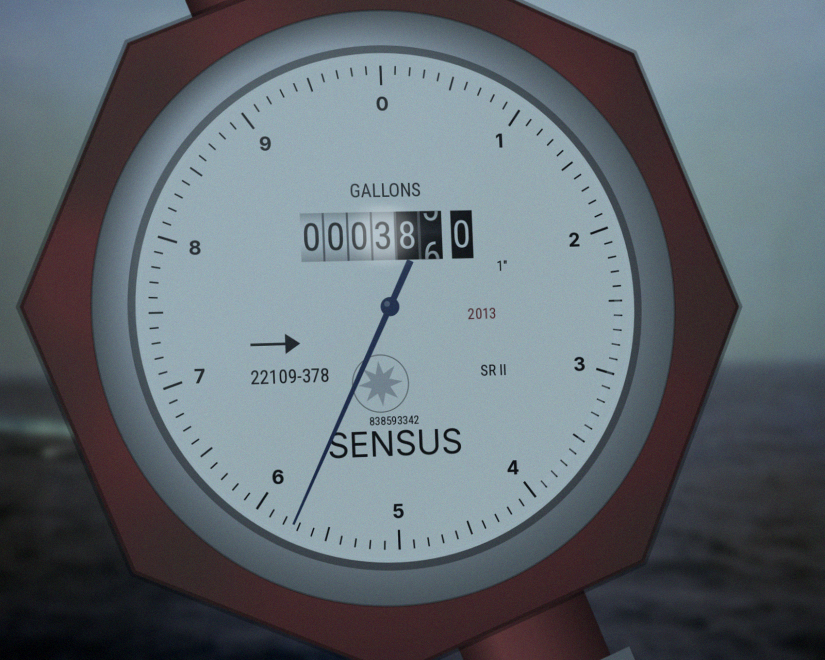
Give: 3855.7,gal
